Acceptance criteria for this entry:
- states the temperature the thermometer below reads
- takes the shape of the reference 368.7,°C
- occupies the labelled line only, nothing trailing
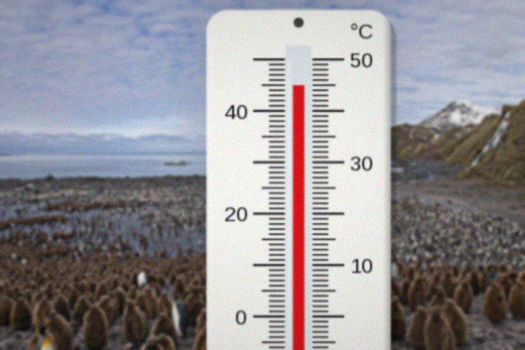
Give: 45,°C
